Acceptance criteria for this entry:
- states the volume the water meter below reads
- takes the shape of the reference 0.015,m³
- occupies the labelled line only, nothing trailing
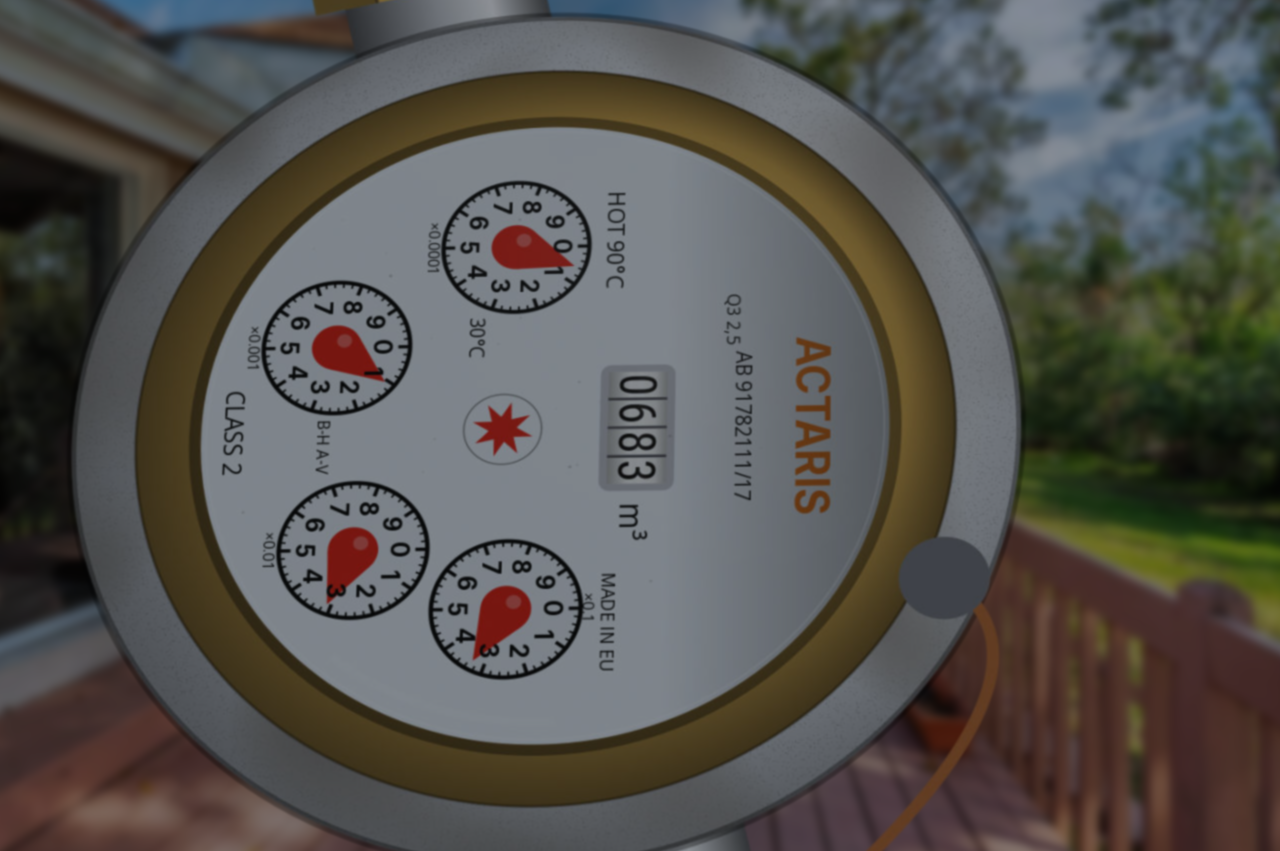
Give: 683.3310,m³
